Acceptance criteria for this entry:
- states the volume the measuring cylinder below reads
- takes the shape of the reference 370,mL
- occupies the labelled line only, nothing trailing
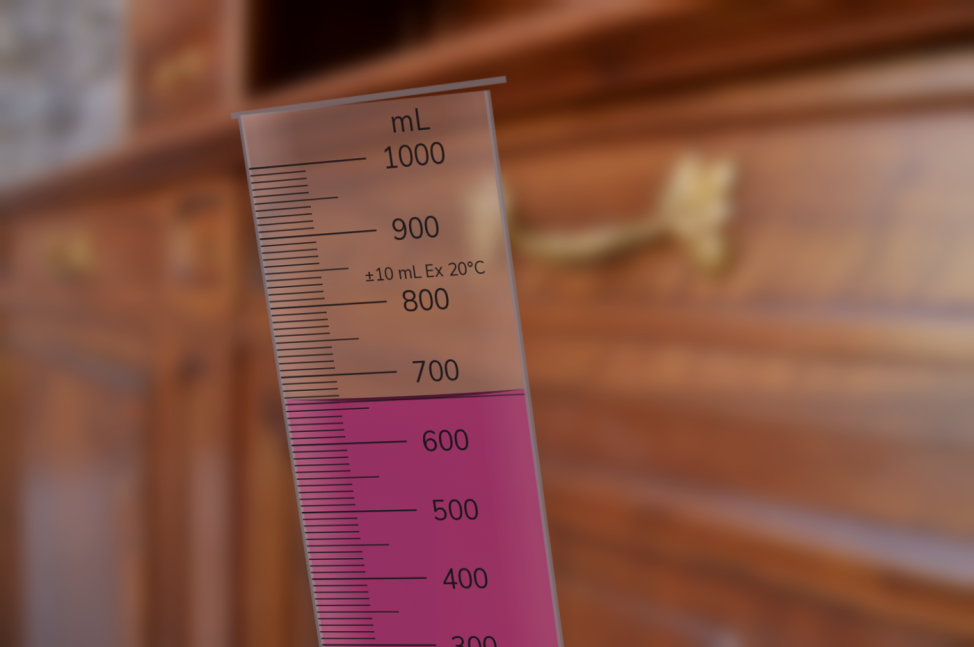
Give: 660,mL
